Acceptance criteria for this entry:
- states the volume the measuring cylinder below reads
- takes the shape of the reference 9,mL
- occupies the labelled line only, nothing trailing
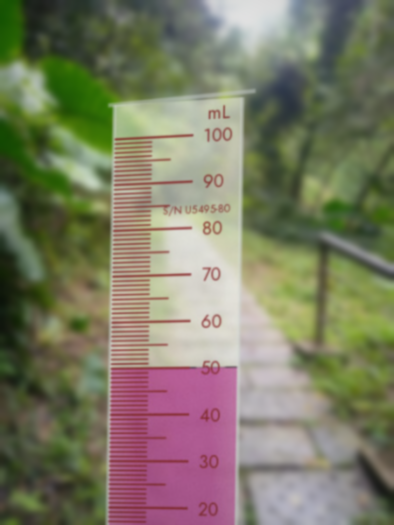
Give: 50,mL
